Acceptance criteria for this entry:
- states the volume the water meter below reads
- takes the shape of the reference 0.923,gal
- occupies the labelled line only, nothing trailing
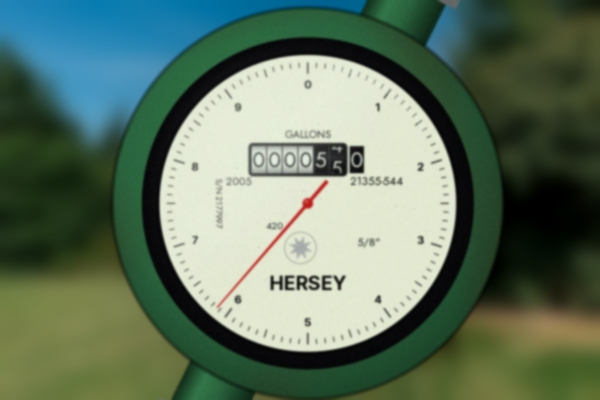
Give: 546.1,gal
